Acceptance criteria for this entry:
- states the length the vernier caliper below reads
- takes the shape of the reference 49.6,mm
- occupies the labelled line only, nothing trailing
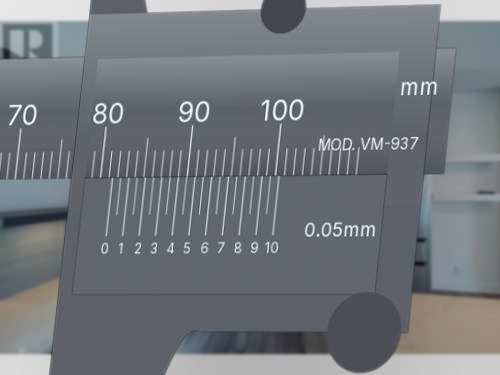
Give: 81.4,mm
